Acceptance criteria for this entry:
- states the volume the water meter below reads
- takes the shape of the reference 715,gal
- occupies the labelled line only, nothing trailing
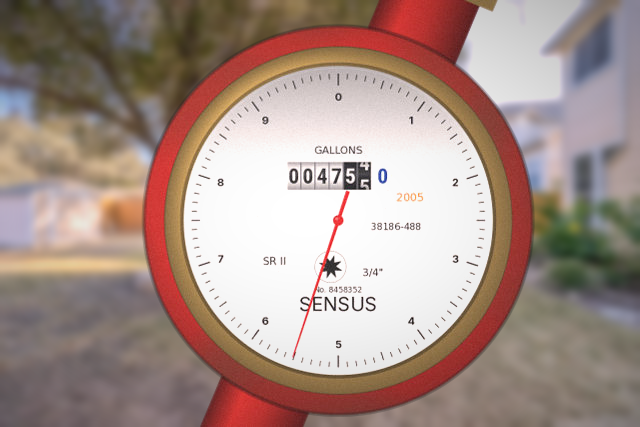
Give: 47545.5,gal
